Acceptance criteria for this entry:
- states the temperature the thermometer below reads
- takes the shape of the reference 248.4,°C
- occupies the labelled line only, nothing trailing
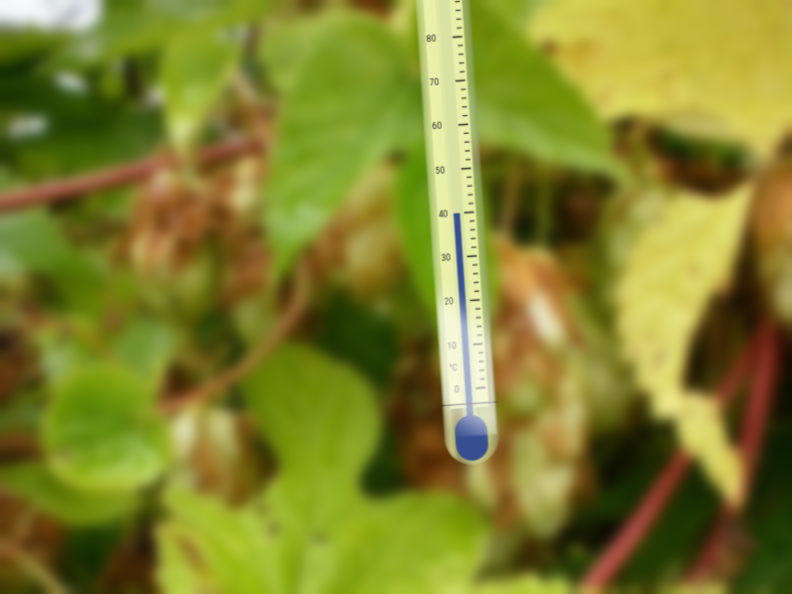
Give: 40,°C
